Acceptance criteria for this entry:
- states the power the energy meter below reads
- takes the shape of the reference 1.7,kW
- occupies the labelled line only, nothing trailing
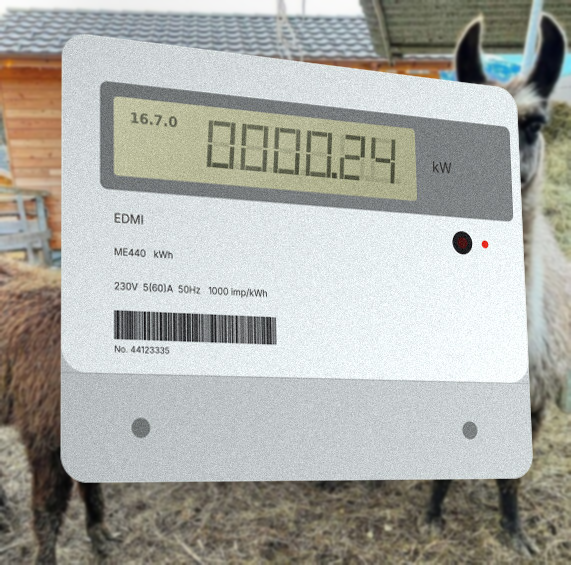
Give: 0.24,kW
